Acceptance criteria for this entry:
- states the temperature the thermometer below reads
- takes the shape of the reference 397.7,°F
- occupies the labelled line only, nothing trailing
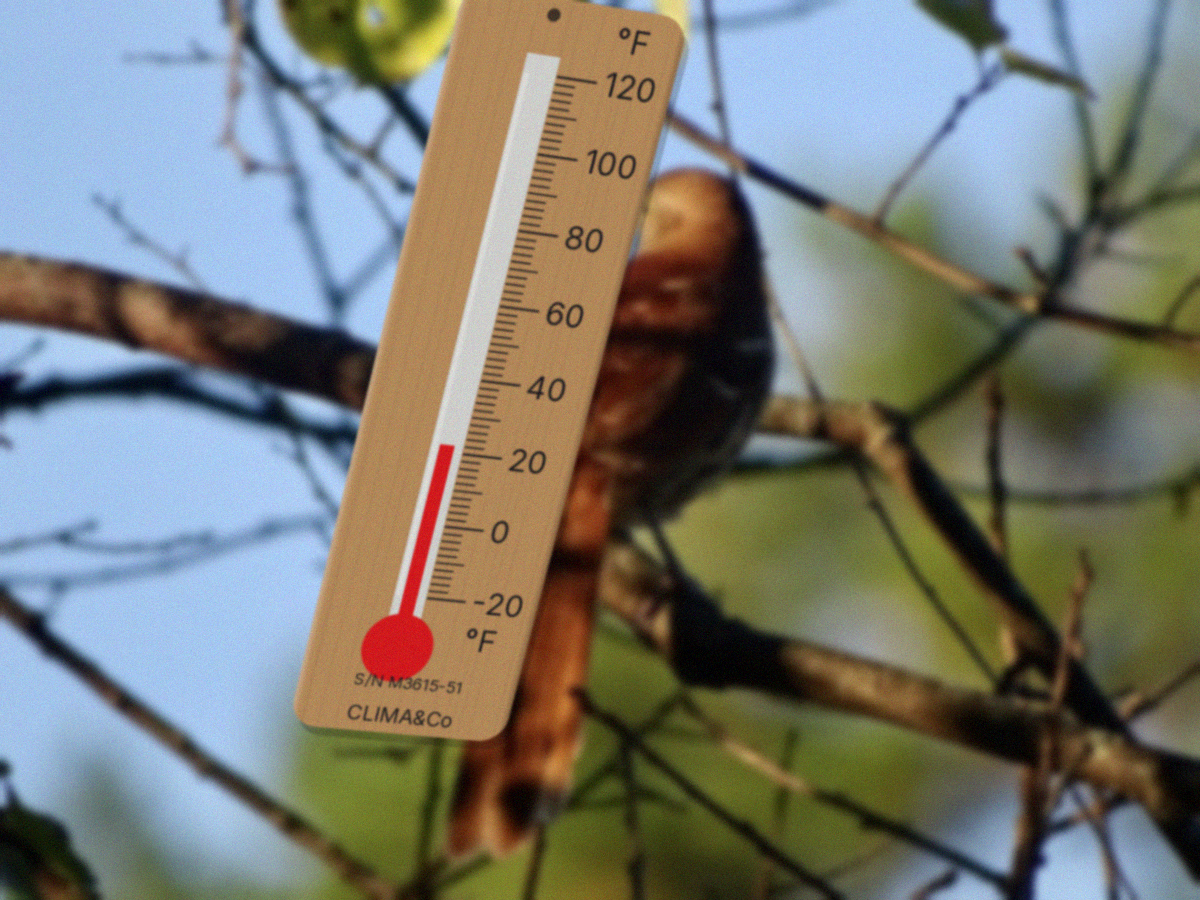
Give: 22,°F
